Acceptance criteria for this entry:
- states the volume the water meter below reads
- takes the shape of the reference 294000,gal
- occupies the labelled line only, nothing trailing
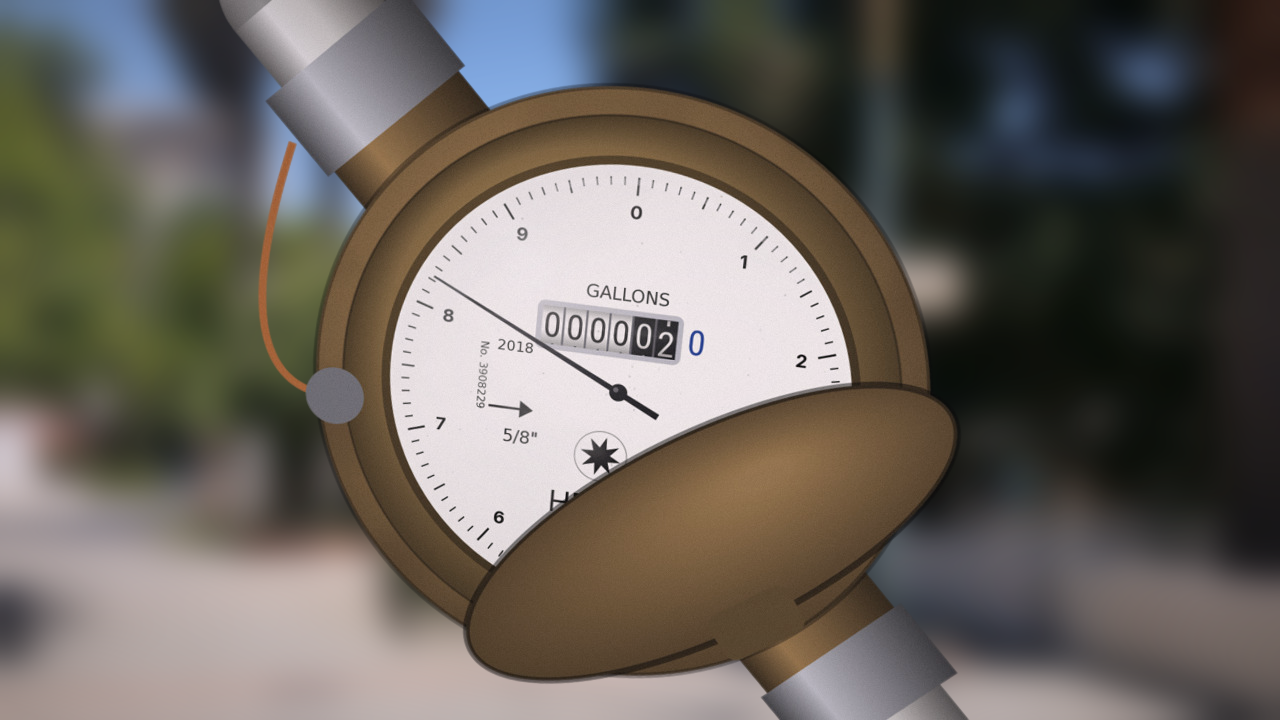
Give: 18.2,gal
